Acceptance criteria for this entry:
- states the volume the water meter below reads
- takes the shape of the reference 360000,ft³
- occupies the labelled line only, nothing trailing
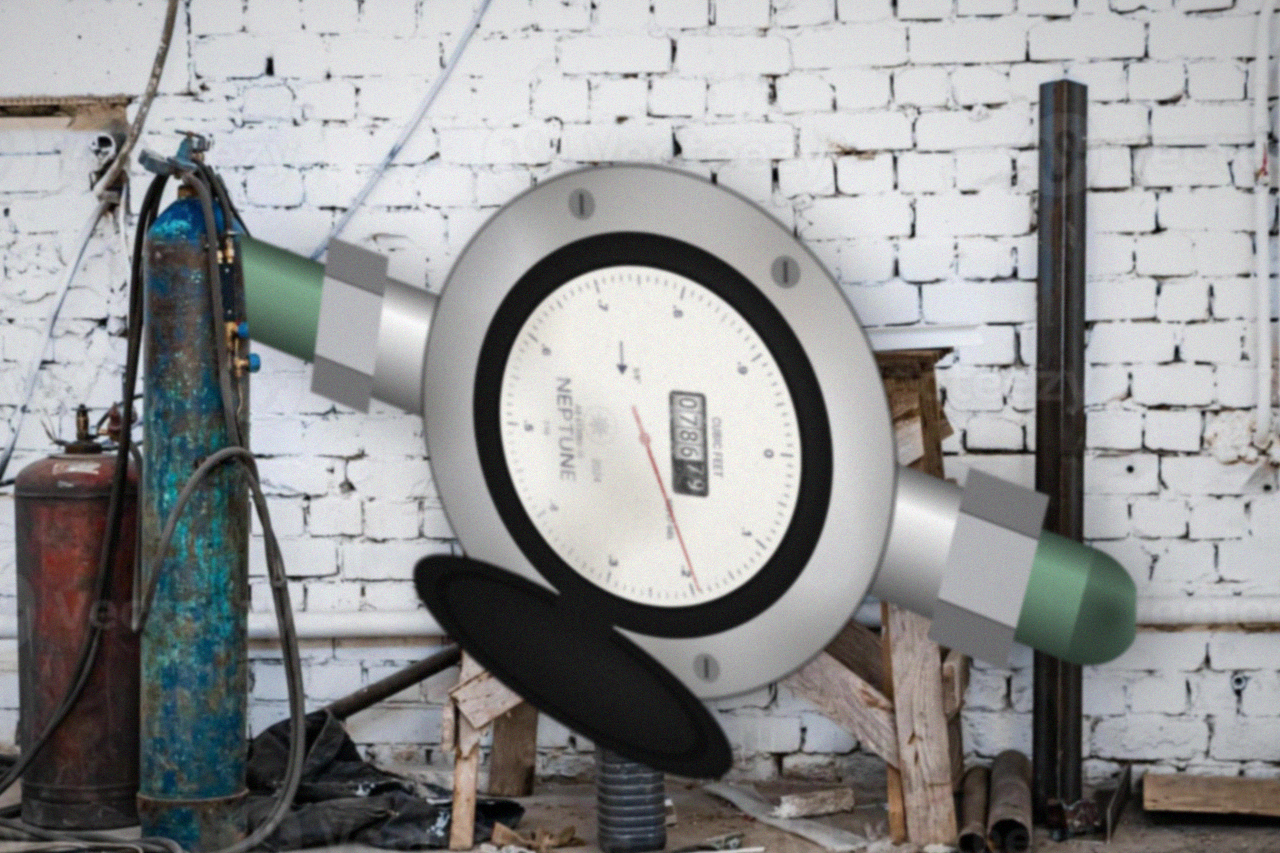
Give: 78679.19,ft³
